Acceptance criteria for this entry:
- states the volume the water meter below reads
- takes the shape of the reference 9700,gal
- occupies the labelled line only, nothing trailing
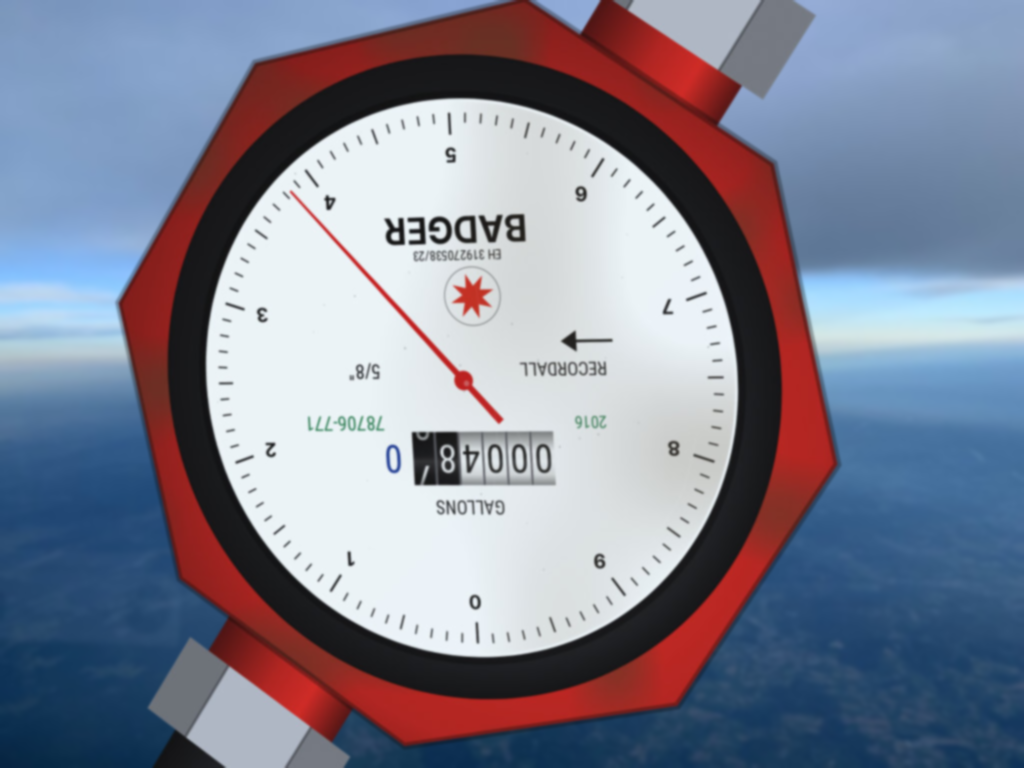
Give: 4873.8,gal
